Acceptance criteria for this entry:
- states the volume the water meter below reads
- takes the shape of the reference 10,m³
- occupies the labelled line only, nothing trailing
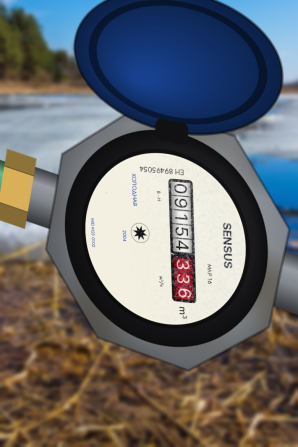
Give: 9154.336,m³
